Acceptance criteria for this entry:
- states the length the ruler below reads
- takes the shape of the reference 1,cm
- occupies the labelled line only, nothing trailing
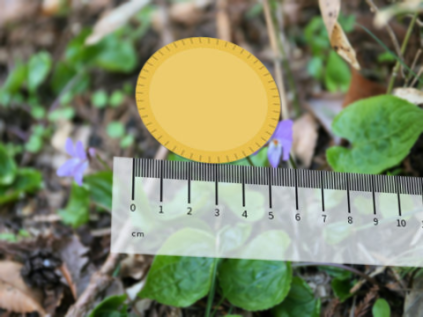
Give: 5.5,cm
